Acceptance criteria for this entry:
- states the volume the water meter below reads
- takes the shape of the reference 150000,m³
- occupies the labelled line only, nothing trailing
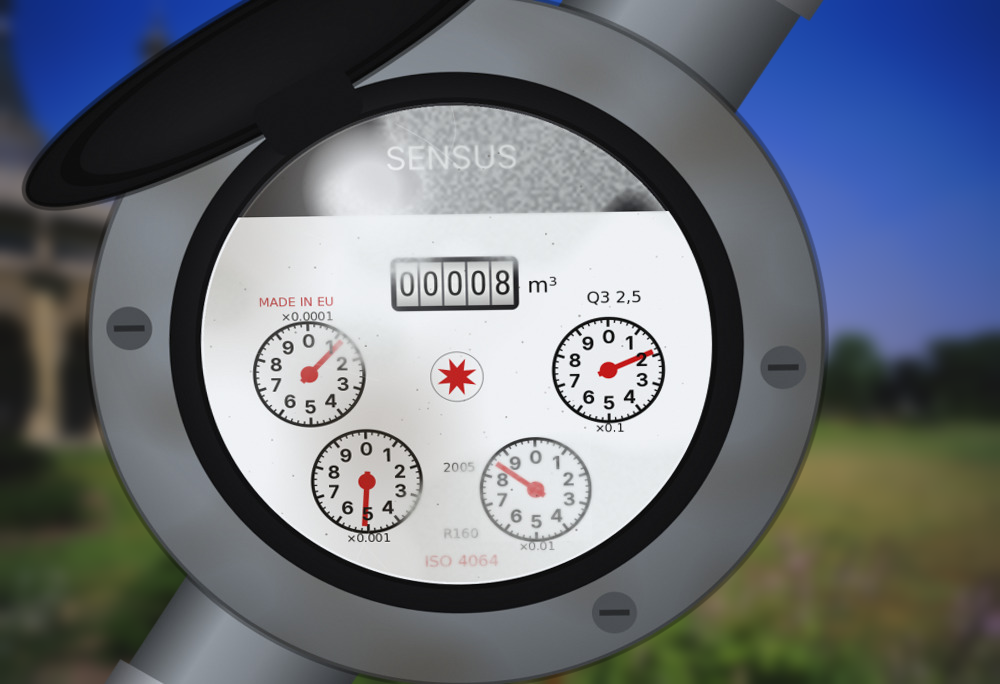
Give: 8.1851,m³
